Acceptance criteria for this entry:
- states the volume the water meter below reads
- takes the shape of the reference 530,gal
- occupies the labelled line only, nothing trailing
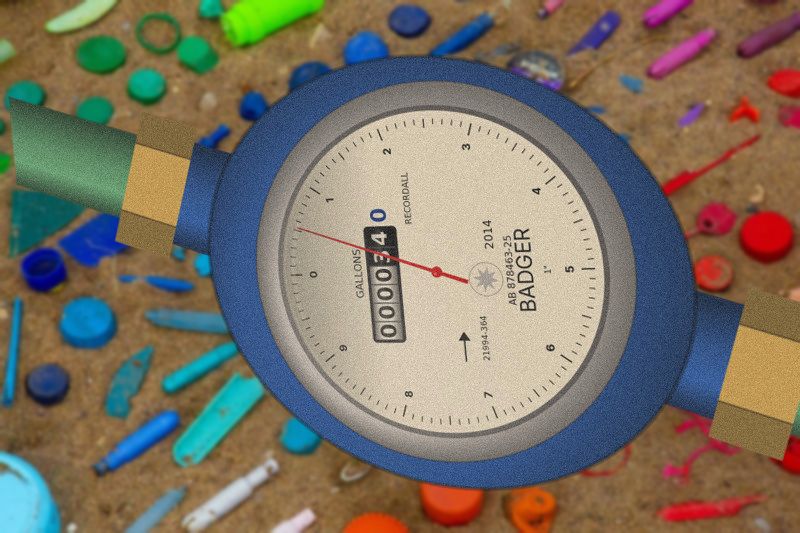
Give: 340.5,gal
